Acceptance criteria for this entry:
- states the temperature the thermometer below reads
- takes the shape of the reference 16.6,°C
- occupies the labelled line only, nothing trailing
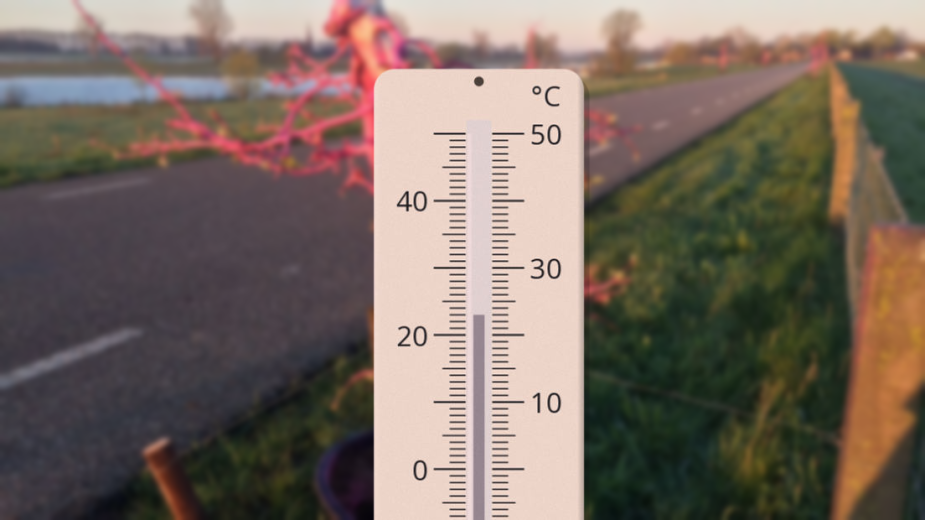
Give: 23,°C
